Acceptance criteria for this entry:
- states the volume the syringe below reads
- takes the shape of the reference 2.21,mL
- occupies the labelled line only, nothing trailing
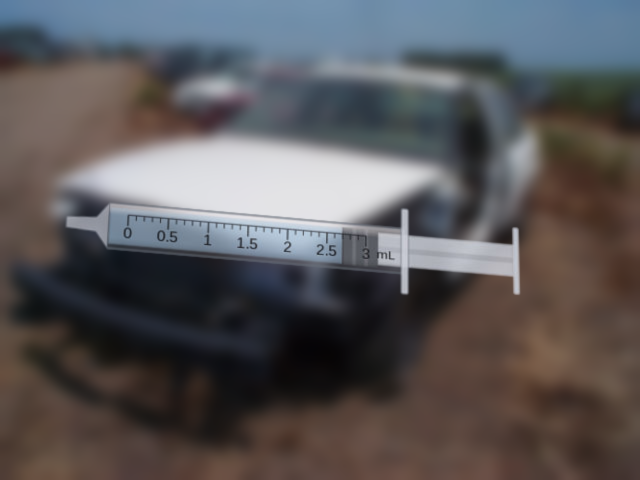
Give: 2.7,mL
